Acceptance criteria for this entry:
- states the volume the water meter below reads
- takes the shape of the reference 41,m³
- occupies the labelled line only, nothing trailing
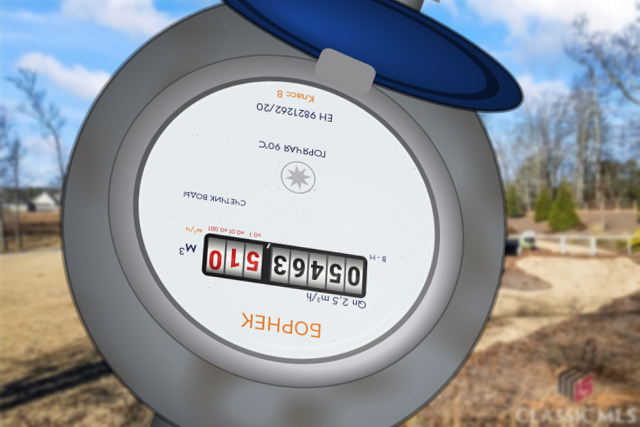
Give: 5463.510,m³
